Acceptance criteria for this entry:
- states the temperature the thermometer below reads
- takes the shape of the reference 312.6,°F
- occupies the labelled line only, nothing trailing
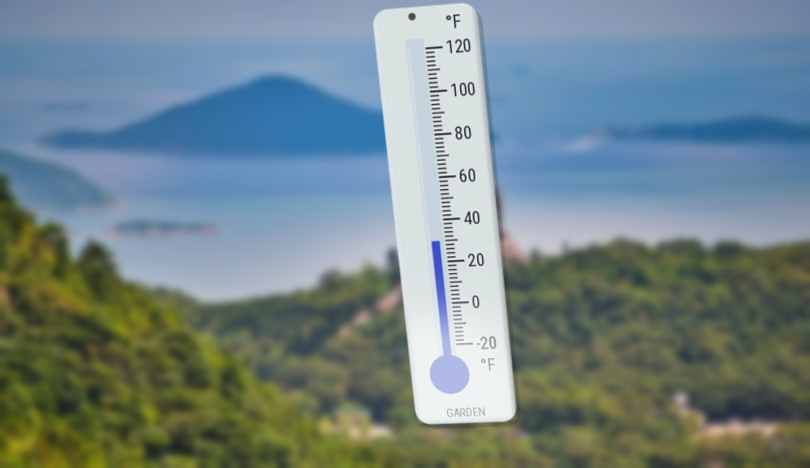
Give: 30,°F
